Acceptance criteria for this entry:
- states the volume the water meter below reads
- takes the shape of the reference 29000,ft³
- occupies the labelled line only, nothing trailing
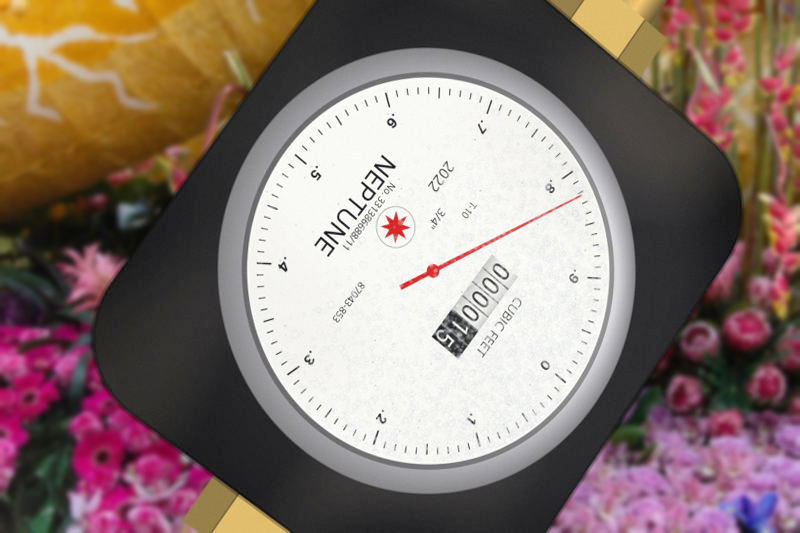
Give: 14.82,ft³
